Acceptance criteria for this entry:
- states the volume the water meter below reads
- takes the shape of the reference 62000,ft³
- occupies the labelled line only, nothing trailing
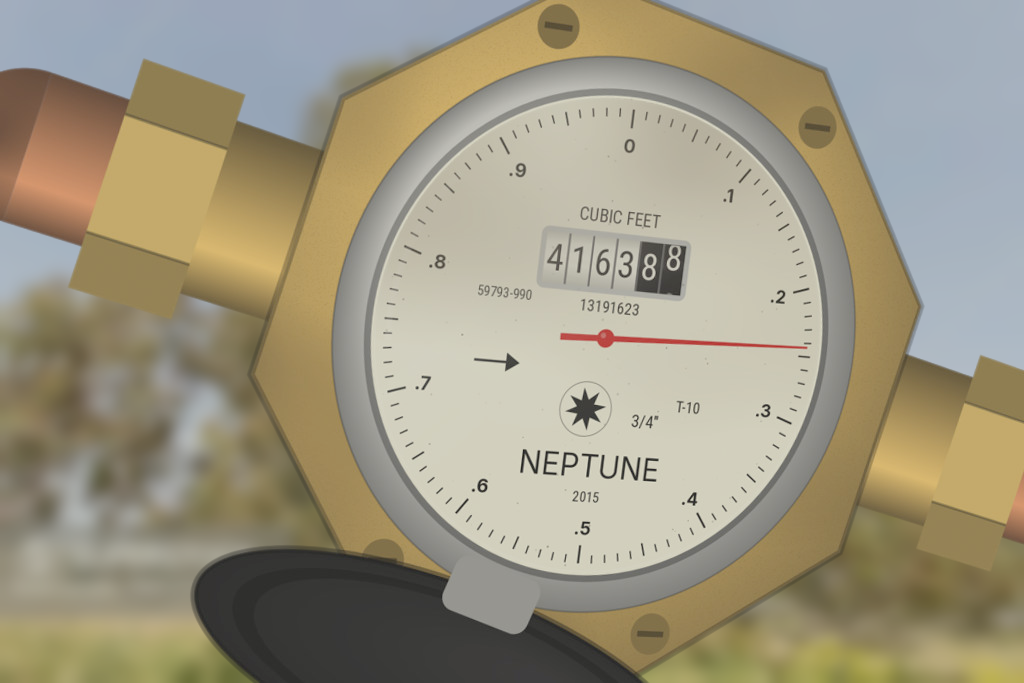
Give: 416388.24,ft³
